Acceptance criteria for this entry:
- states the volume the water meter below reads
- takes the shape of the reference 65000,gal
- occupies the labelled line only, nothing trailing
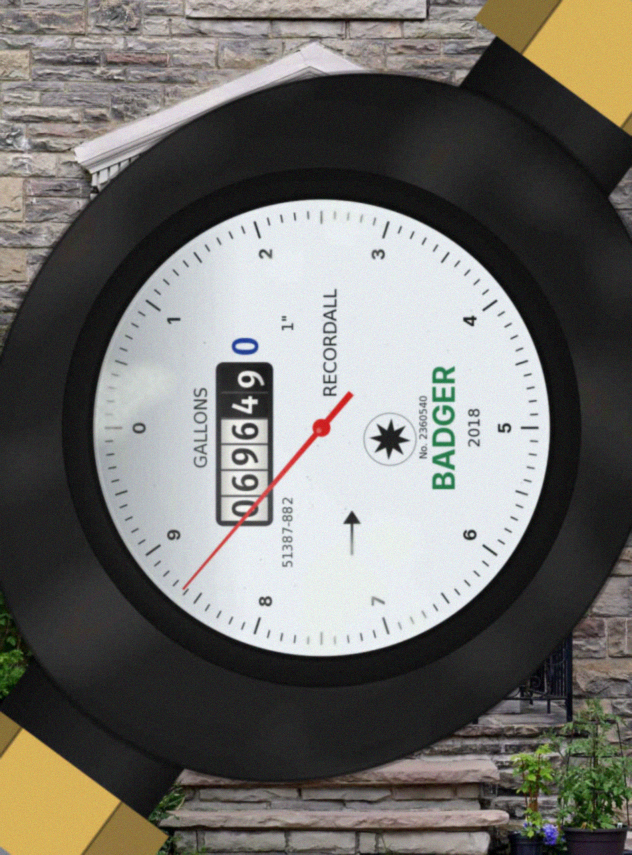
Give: 696488.6,gal
